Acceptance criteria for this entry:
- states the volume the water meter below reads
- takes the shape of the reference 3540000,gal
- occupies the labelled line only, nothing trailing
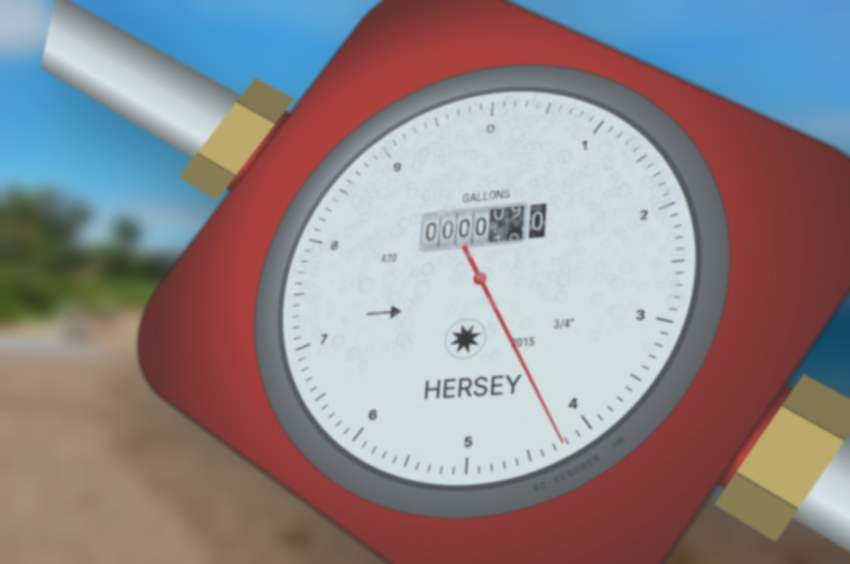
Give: 94.2,gal
